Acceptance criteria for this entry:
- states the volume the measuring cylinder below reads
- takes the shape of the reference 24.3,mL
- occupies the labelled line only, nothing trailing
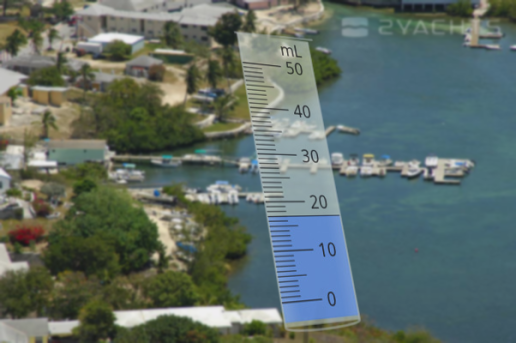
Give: 17,mL
